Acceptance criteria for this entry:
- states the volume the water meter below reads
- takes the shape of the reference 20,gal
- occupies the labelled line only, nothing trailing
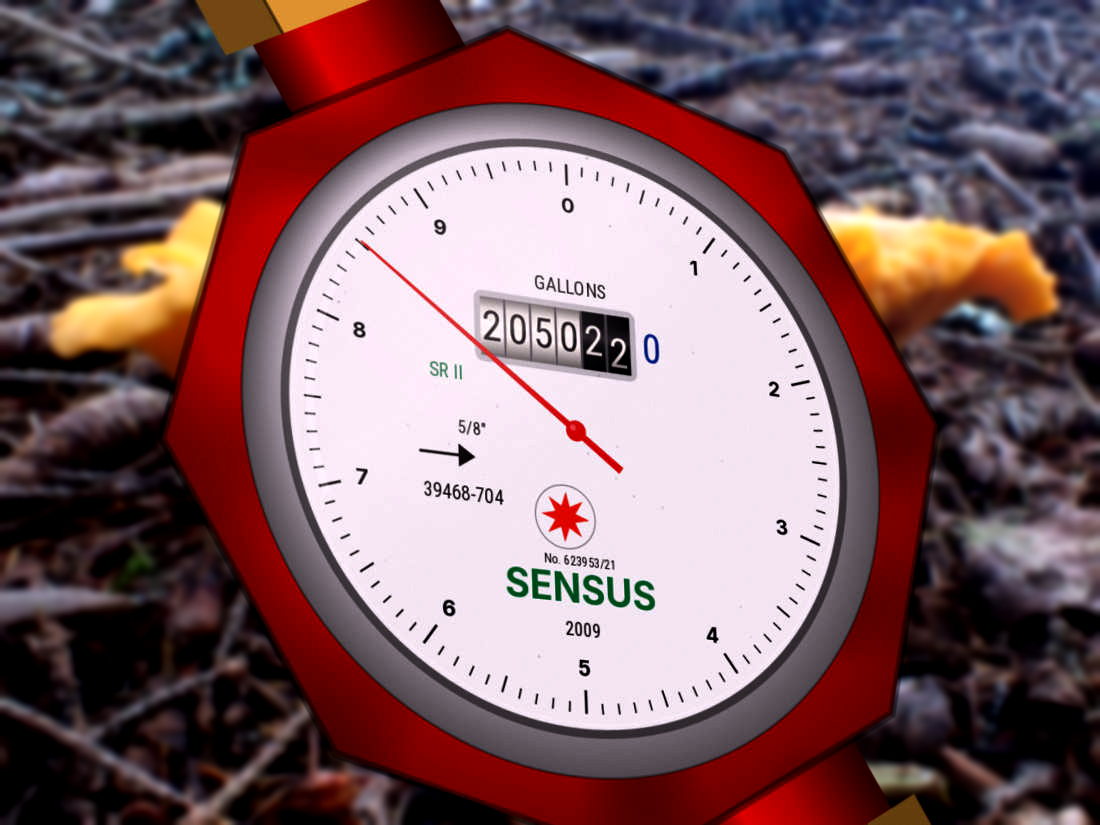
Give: 2050218.5,gal
